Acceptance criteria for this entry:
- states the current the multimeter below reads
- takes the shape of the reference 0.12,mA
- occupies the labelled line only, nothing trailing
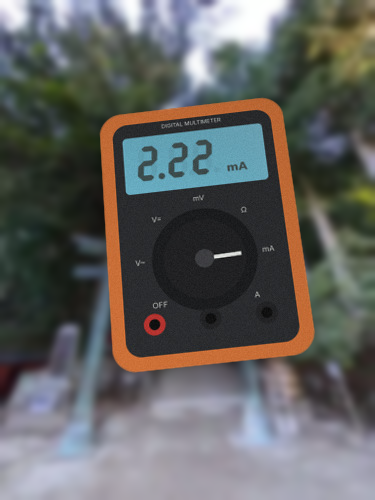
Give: 2.22,mA
